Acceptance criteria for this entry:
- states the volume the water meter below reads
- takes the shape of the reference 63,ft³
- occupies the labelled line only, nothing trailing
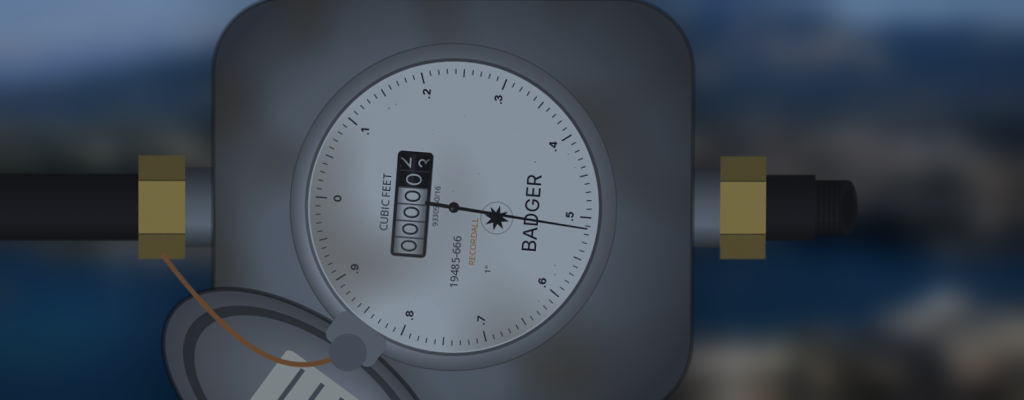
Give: 2.51,ft³
